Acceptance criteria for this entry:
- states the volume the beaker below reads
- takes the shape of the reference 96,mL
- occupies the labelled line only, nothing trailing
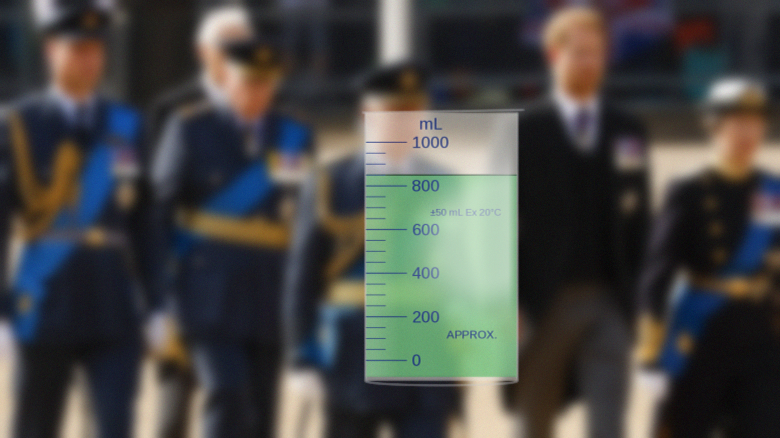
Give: 850,mL
